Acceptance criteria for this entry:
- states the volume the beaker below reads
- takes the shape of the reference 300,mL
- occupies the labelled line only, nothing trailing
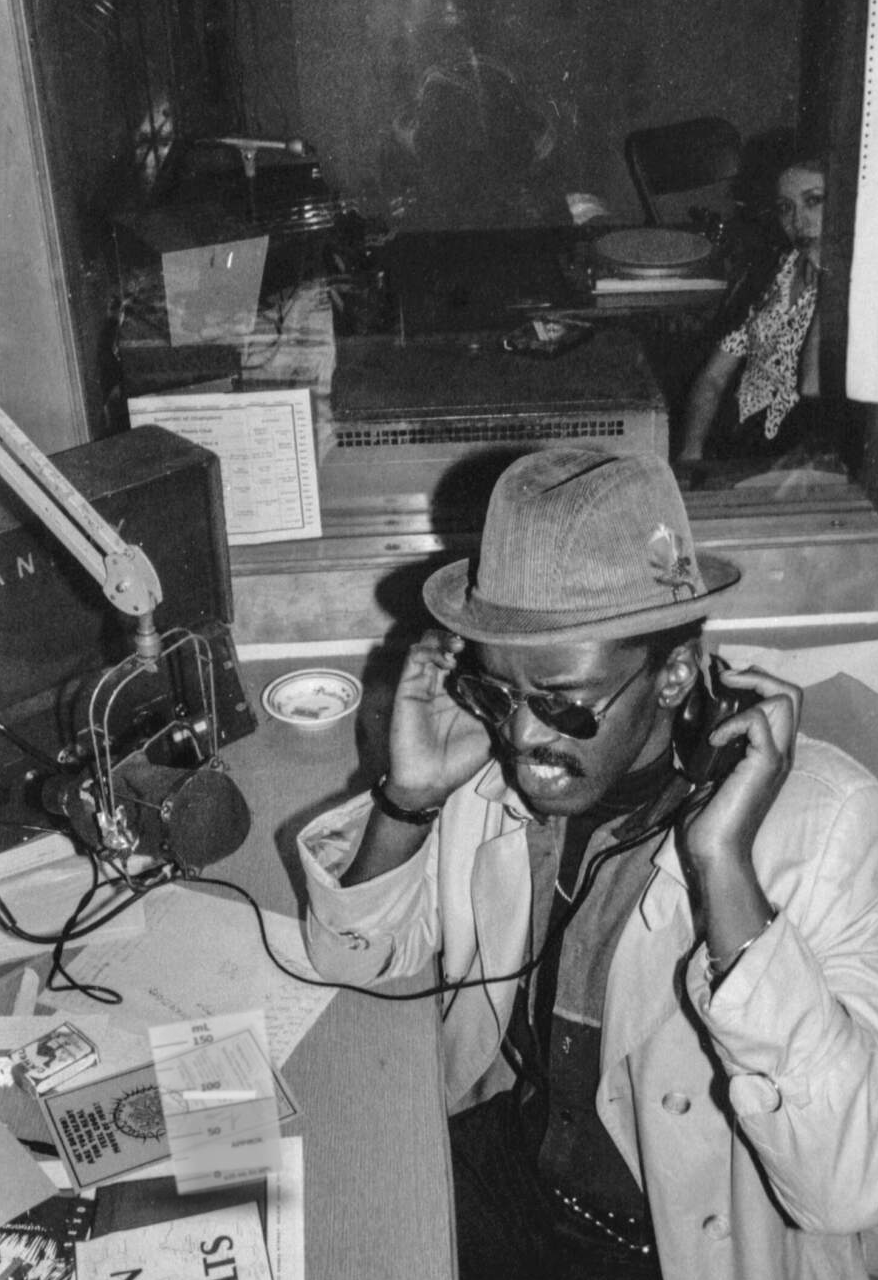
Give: 75,mL
